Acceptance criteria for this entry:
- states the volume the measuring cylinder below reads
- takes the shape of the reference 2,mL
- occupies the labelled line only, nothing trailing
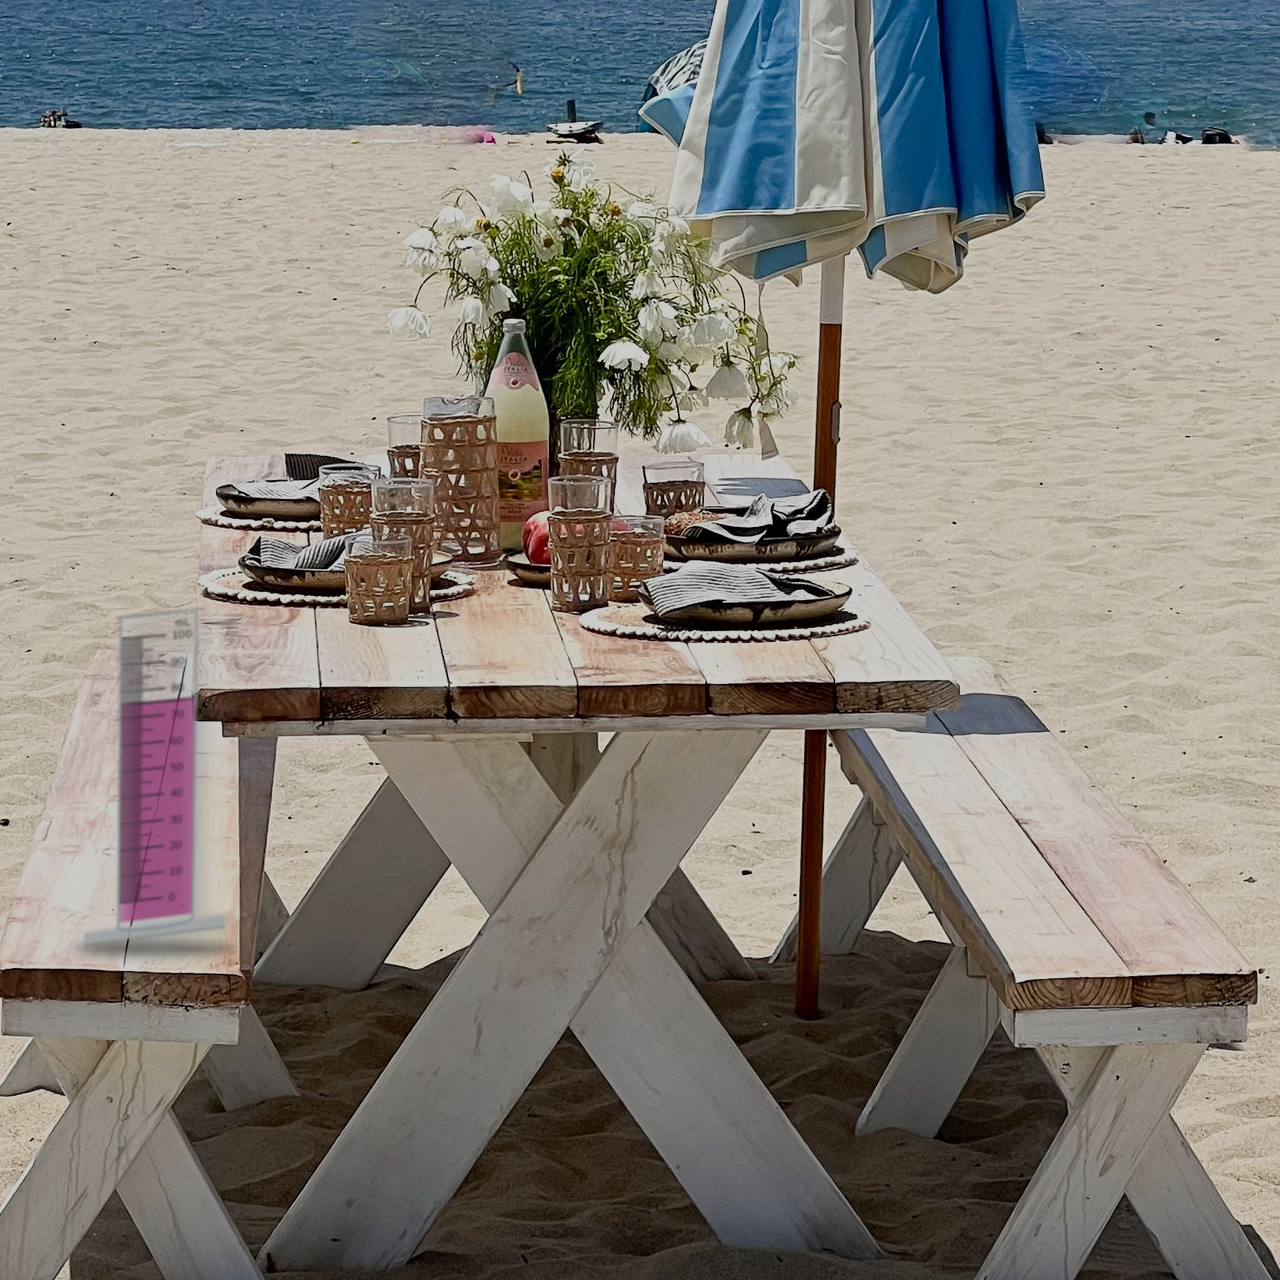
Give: 75,mL
